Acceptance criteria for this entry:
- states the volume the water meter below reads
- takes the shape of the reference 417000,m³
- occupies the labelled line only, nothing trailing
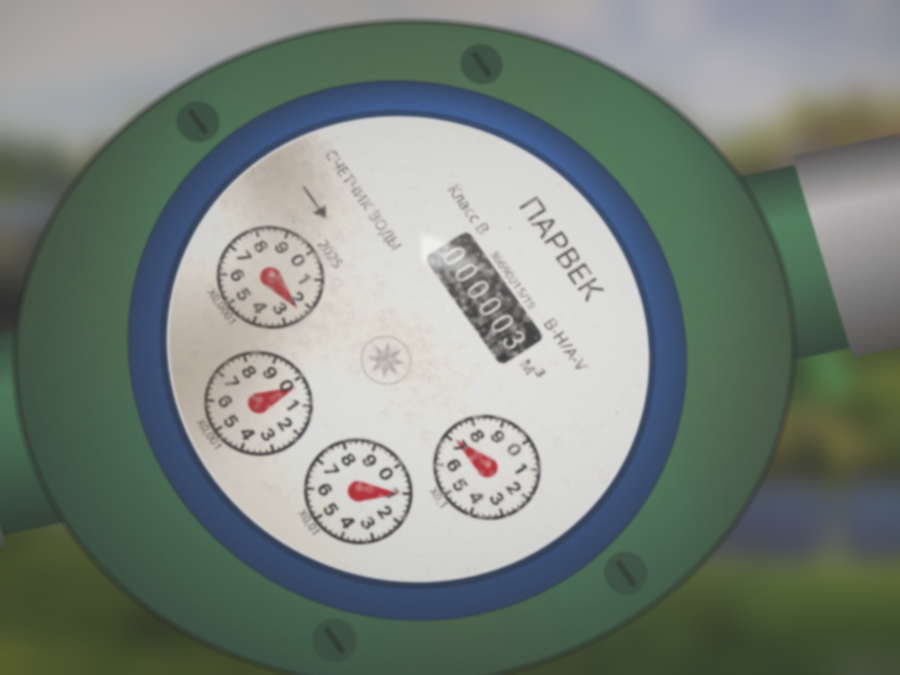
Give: 3.7102,m³
